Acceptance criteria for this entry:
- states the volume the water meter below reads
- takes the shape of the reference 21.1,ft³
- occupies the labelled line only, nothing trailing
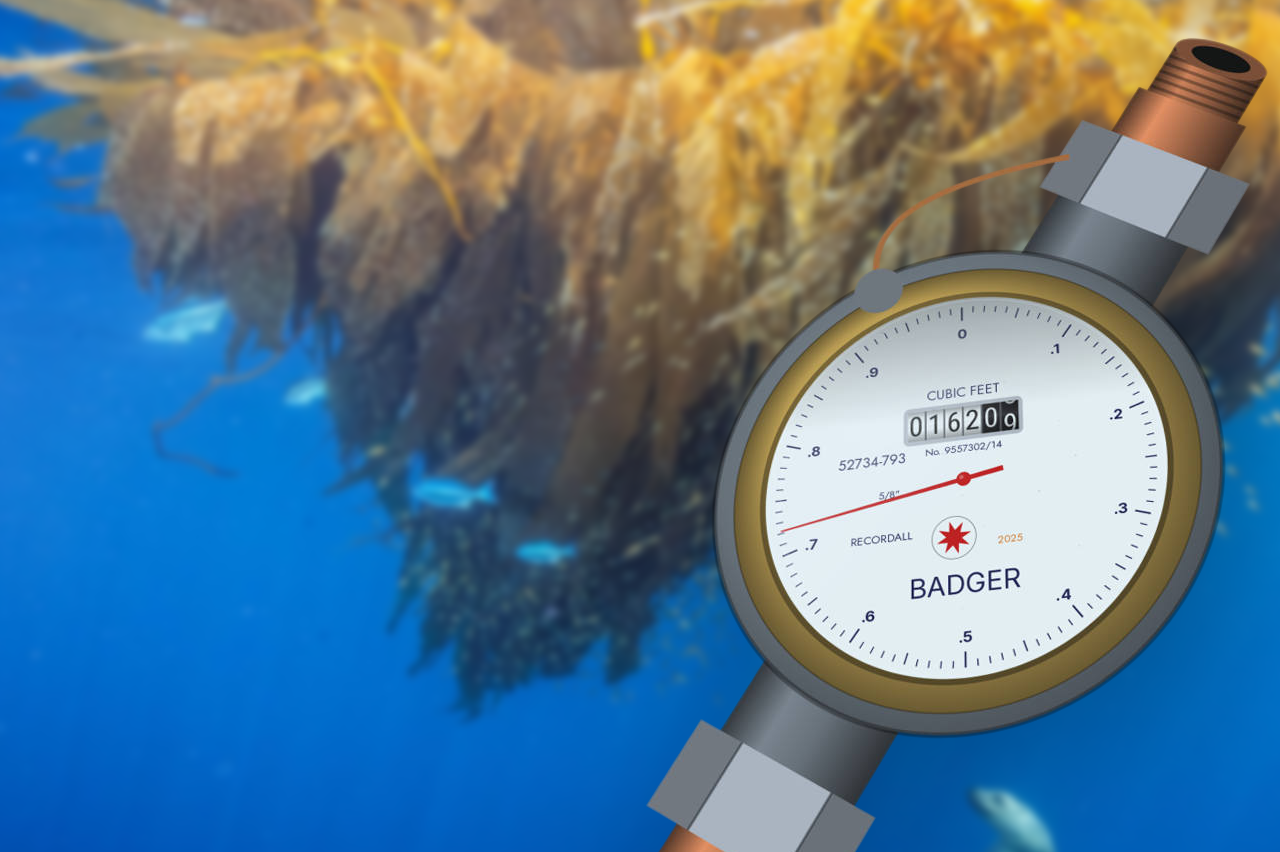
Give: 16208.72,ft³
